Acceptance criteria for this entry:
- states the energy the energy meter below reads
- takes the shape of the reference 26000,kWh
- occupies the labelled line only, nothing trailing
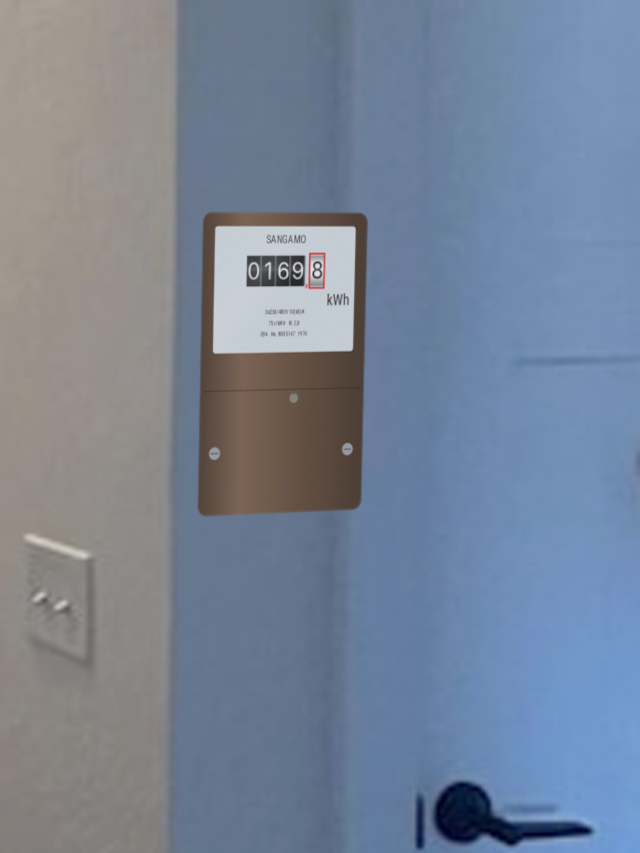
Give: 169.8,kWh
